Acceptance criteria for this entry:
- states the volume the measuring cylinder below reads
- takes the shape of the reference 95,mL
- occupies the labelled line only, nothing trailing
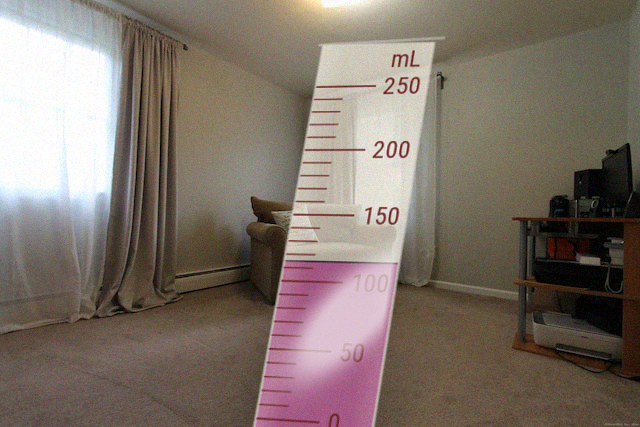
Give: 115,mL
